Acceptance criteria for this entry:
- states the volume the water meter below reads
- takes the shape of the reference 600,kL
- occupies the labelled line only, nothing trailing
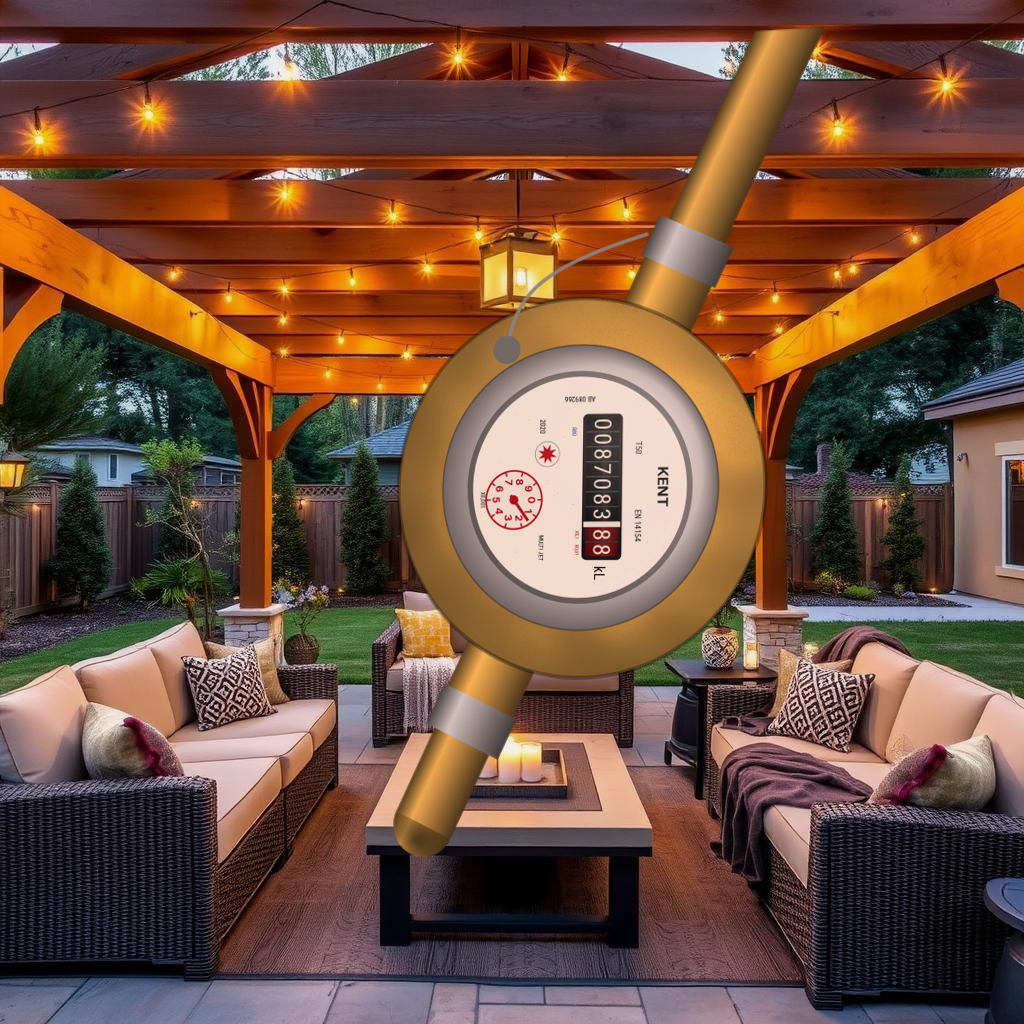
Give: 87083.881,kL
